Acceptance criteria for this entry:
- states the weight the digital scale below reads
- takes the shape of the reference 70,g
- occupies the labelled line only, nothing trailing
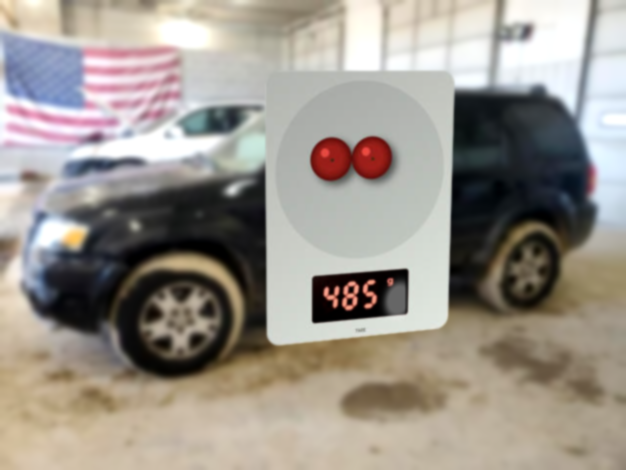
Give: 485,g
